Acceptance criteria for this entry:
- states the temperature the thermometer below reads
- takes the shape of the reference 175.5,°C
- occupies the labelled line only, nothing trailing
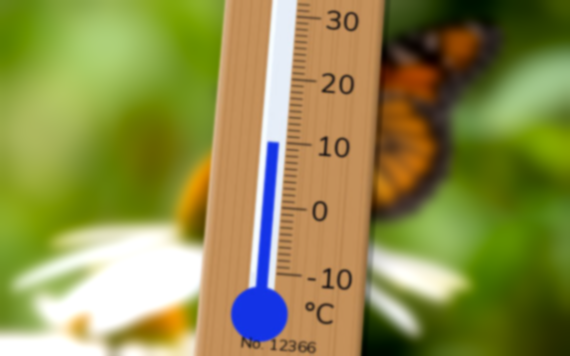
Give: 10,°C
